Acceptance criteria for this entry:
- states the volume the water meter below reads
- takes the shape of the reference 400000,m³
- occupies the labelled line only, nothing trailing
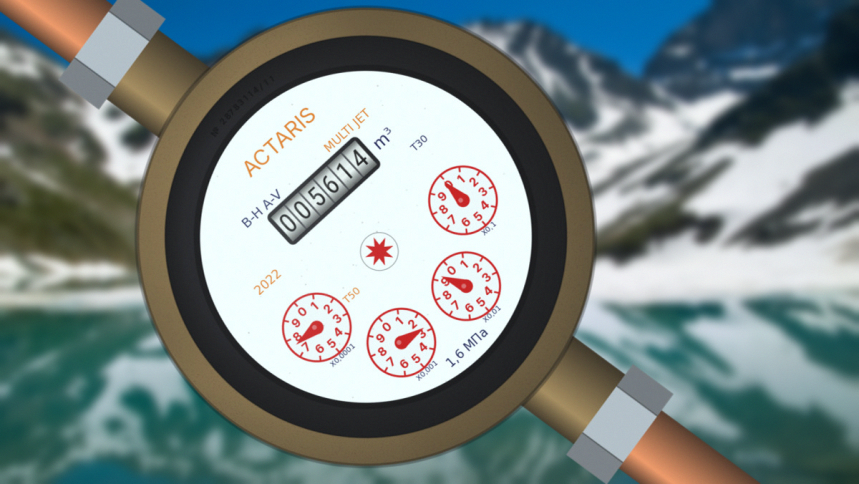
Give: 5613.9927,m³
